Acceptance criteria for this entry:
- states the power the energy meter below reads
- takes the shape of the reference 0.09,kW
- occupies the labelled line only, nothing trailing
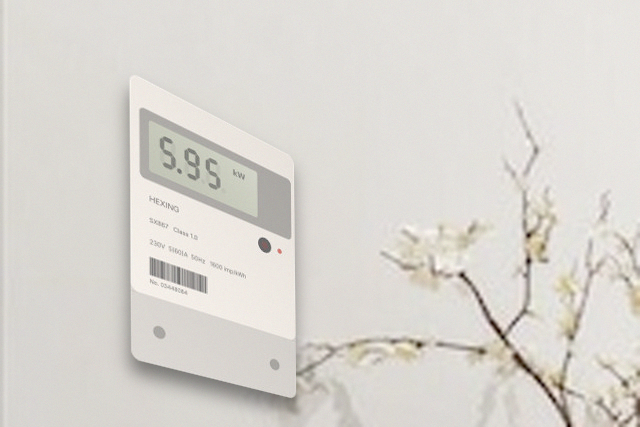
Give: 5.95,kW
